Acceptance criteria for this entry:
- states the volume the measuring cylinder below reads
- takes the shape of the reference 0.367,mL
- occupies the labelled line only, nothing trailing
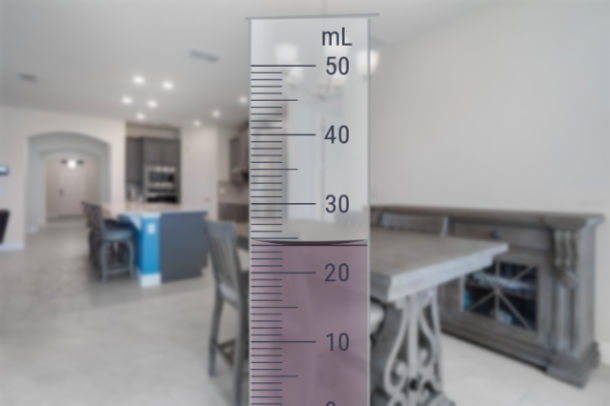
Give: 24,mL
